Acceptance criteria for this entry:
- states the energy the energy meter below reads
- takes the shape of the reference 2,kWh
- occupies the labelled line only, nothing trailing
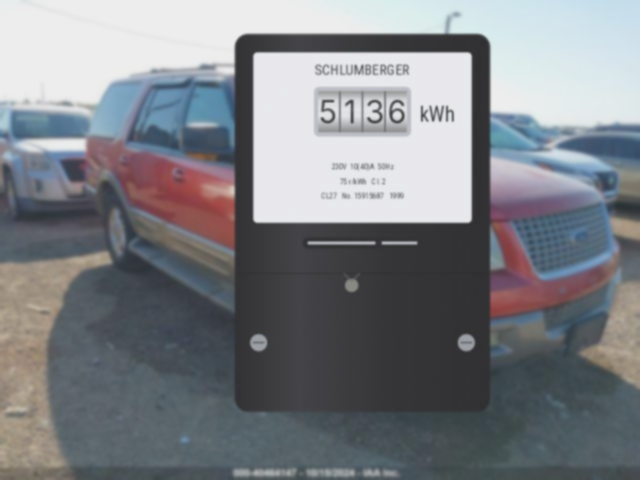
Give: 5136,kWh
